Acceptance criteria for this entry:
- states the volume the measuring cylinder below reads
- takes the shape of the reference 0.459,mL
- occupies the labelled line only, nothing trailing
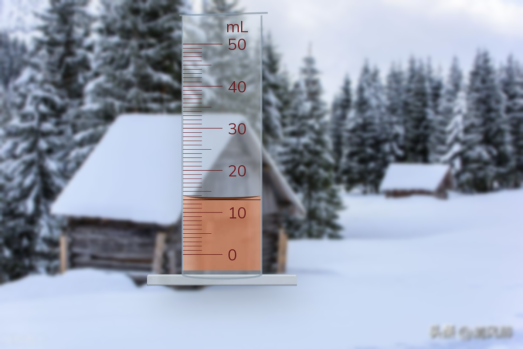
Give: 13,mL
